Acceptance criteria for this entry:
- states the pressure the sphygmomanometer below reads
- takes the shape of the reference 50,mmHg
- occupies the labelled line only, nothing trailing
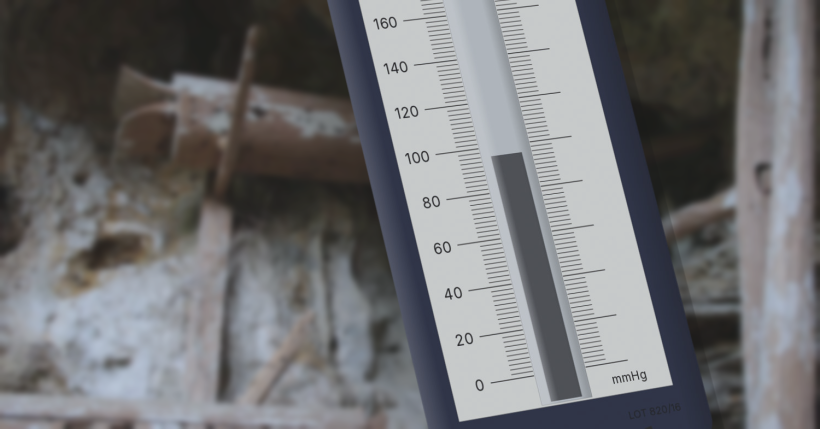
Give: 96,mmHg
